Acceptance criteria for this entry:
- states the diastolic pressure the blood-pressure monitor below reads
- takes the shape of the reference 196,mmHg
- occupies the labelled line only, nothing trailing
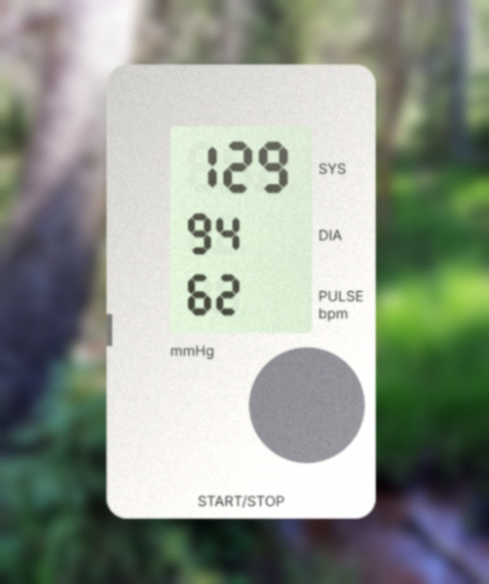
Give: 94,mmHg
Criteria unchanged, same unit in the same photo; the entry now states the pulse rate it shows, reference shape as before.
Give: 62,bpm
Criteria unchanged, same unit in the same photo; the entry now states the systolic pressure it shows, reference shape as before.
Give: 129,mmHg
